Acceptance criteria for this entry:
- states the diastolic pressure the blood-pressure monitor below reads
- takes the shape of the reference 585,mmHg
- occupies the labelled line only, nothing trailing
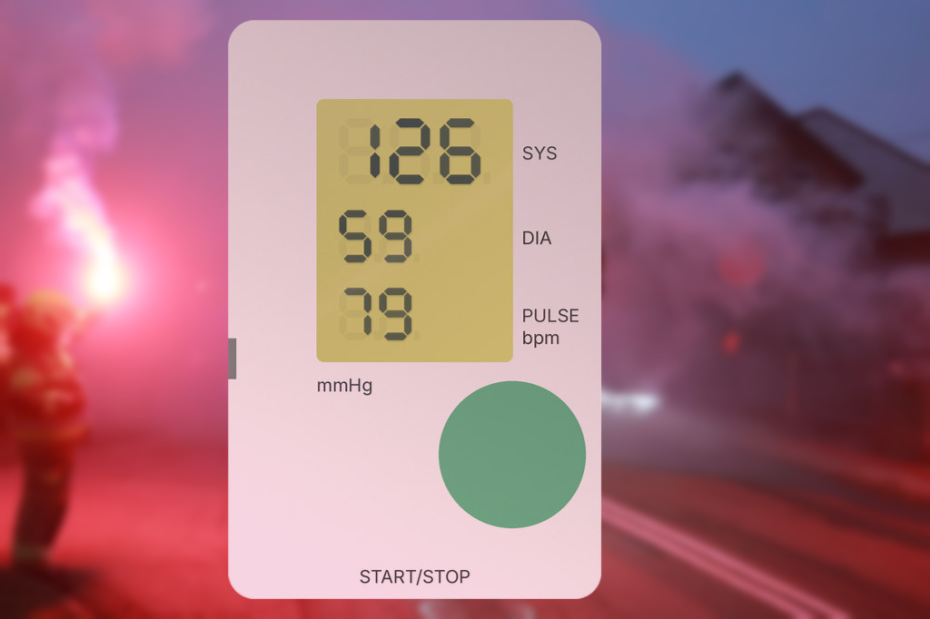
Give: 59,mmHg
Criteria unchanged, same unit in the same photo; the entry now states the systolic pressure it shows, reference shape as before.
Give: 126,mmHg
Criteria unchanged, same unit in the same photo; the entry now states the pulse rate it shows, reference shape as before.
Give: 79,bpm
